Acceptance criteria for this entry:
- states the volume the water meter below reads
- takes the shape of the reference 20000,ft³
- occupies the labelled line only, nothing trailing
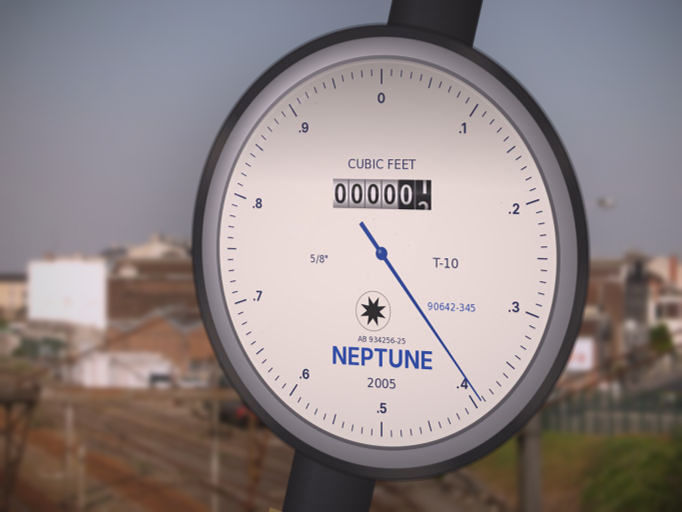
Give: 1.39,ft³
